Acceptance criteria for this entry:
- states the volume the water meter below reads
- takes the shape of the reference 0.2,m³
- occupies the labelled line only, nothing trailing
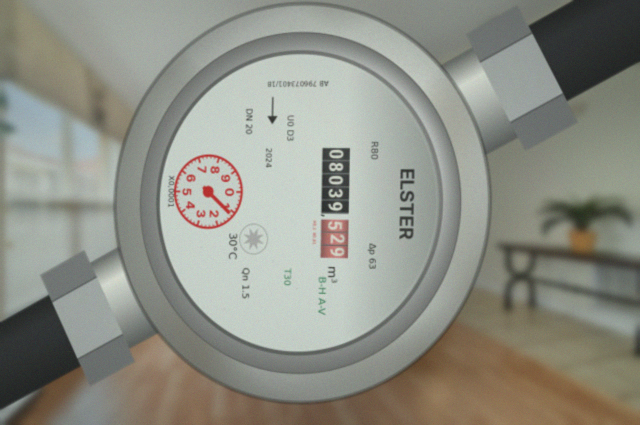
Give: 8039.5291,m³
